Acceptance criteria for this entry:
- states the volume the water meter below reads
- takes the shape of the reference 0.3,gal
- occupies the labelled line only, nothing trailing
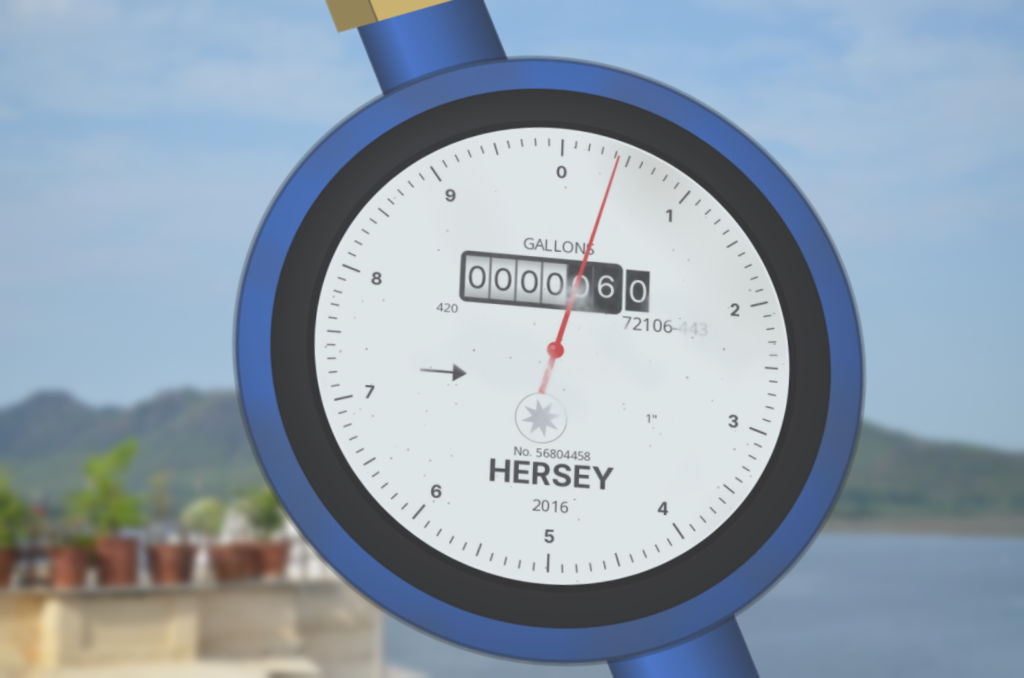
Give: 60.4,gal
